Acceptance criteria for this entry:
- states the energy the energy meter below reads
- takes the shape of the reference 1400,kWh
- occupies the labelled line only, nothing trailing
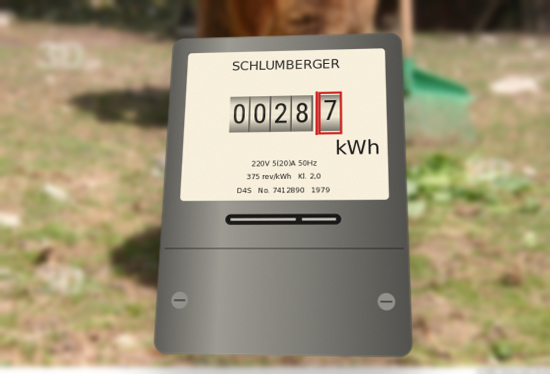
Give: 28.7,kWh
